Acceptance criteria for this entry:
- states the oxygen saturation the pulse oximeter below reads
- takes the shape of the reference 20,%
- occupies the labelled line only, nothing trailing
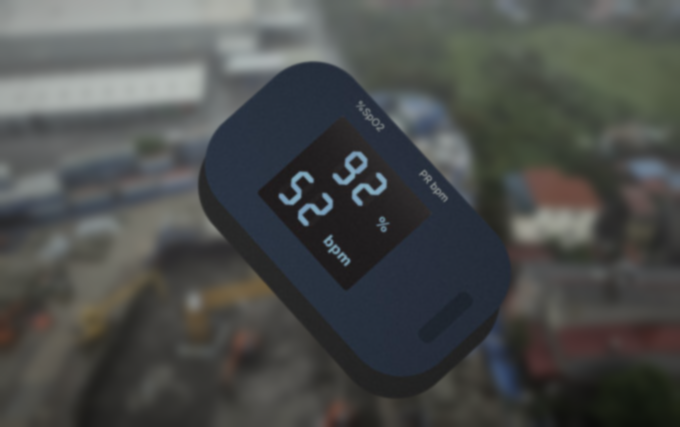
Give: 92,%
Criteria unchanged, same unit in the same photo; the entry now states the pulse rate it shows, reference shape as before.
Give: 52,bpm
